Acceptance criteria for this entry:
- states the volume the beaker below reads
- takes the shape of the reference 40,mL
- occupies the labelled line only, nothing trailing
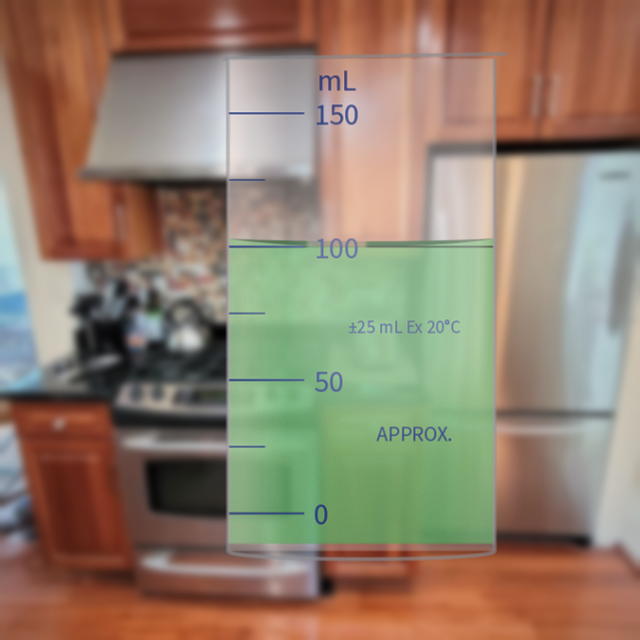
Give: 100,mL
